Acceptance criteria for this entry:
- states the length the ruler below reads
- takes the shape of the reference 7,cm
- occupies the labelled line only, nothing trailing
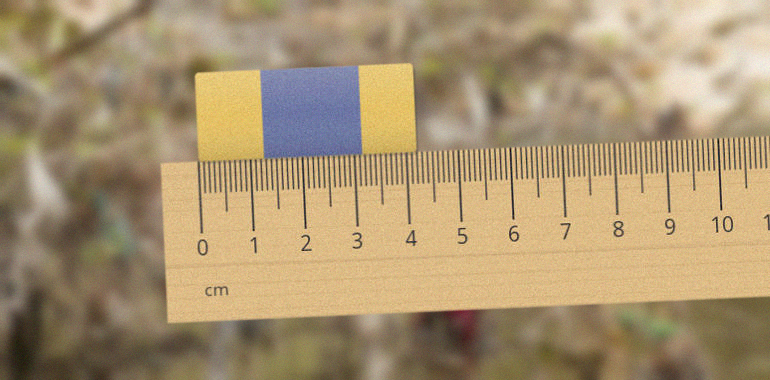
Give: 4.2,cm
